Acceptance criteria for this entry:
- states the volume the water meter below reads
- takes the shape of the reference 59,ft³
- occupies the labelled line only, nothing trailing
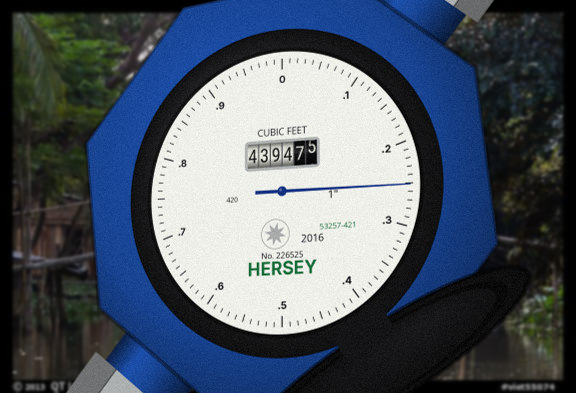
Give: 439475.25,ft³
